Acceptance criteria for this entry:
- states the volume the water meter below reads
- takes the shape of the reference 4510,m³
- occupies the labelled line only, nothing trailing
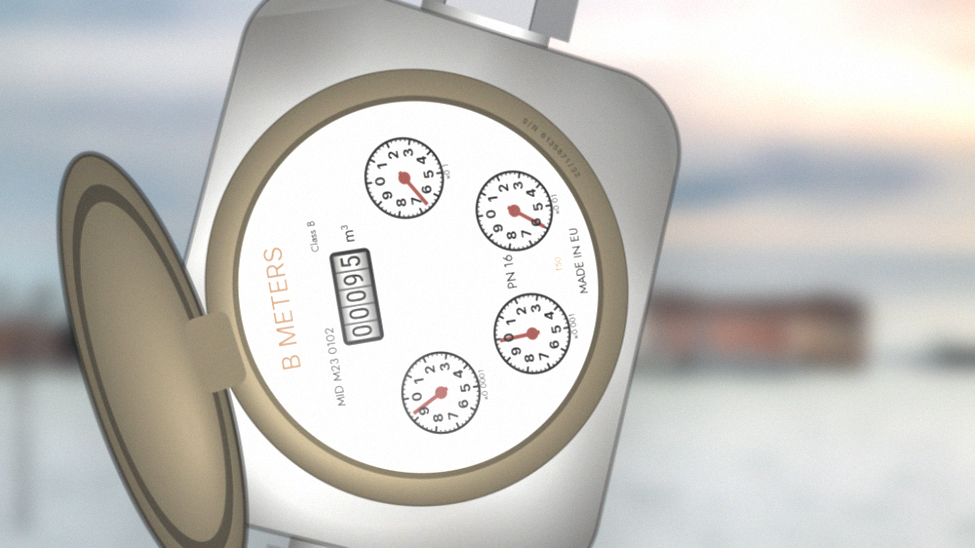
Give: 95.6599,m³
